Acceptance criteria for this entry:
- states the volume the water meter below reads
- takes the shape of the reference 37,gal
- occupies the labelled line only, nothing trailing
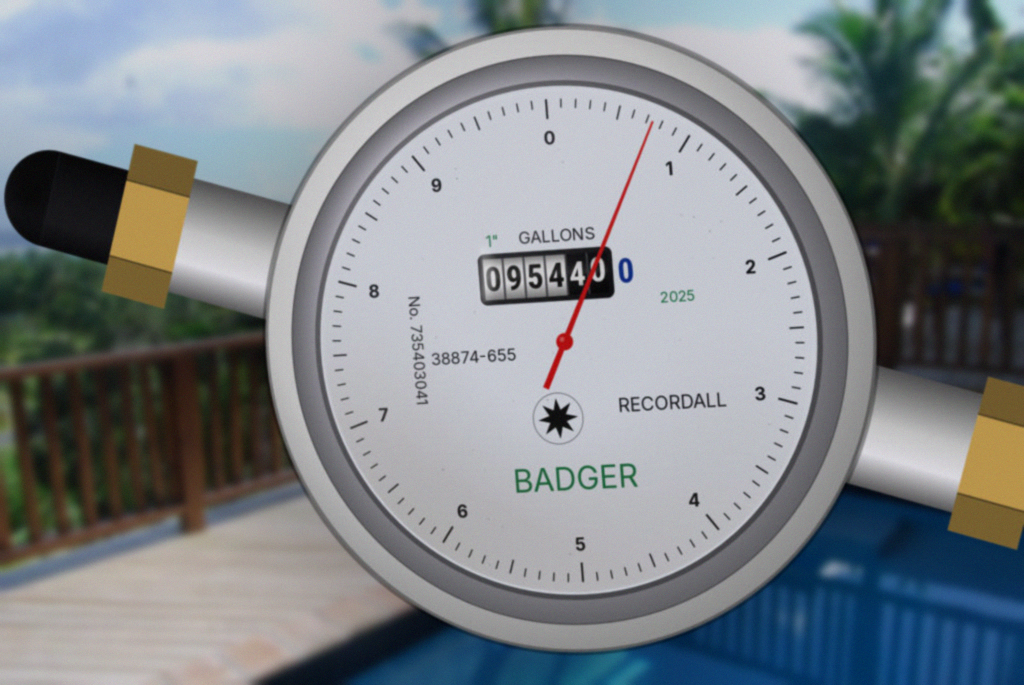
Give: 954400.7,gal
